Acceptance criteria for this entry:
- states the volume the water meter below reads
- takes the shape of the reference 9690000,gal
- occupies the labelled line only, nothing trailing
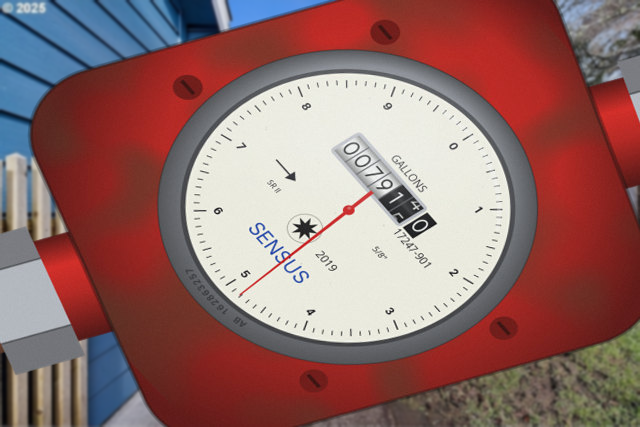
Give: 79144.8,gal
